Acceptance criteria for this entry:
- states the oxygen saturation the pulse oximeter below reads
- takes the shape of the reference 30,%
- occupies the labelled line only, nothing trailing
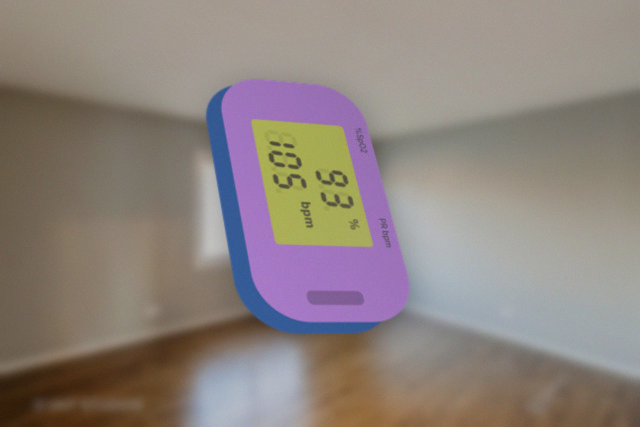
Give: 93,%
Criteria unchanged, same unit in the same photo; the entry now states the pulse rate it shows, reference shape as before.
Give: 105,bpm
